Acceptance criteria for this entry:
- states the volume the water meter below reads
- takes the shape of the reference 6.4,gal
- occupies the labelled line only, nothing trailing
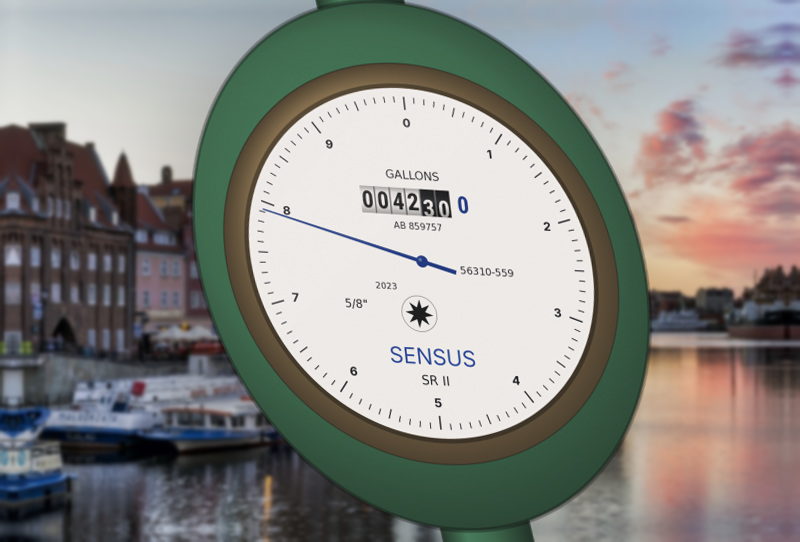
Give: 42297.9,gal
